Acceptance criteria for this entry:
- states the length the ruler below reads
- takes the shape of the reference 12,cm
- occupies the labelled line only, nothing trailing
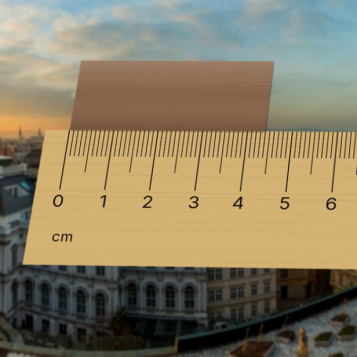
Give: 4.4,cm
